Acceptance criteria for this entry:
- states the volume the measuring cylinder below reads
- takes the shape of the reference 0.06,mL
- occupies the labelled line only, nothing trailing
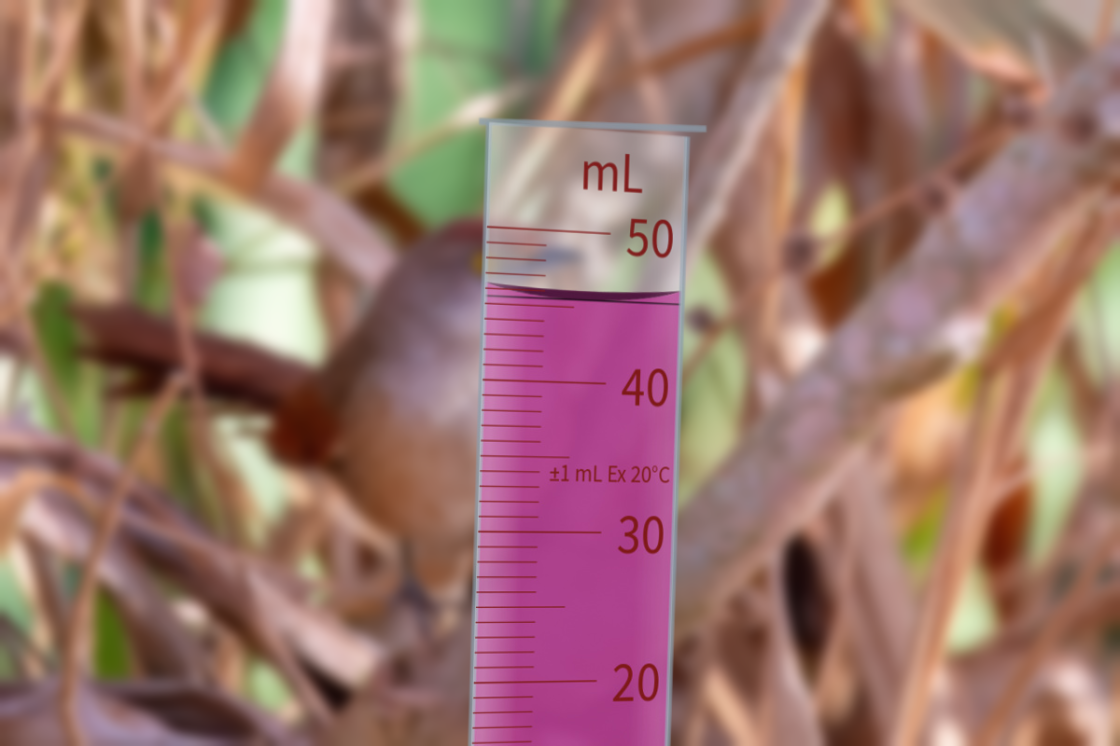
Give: 45.5,mL
